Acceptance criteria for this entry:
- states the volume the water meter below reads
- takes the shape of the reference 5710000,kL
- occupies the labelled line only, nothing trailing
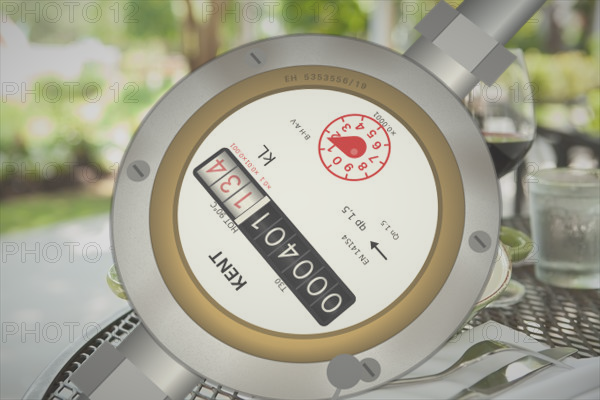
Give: 401.1341,kL
